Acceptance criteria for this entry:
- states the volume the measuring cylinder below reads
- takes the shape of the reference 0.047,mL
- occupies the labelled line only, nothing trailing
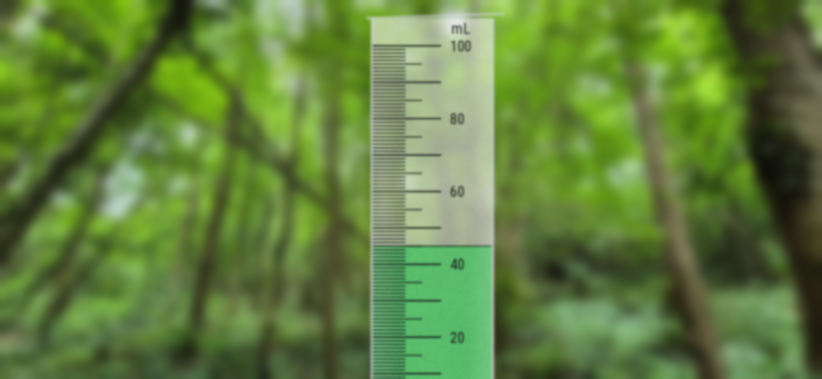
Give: 45,mL
